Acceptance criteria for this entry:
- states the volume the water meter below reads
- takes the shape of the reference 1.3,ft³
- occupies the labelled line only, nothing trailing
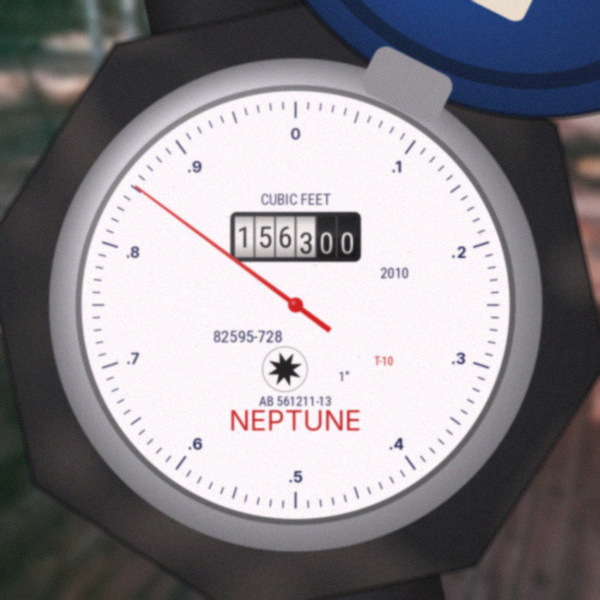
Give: 156299.85,ft³
